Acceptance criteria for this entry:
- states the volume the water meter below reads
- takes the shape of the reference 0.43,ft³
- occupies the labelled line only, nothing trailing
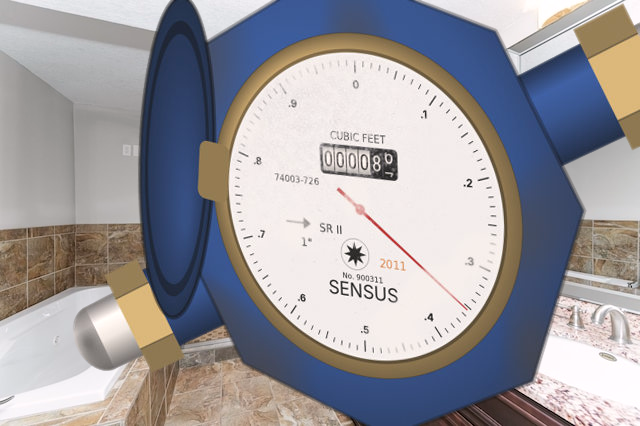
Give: 86.35,ft³
